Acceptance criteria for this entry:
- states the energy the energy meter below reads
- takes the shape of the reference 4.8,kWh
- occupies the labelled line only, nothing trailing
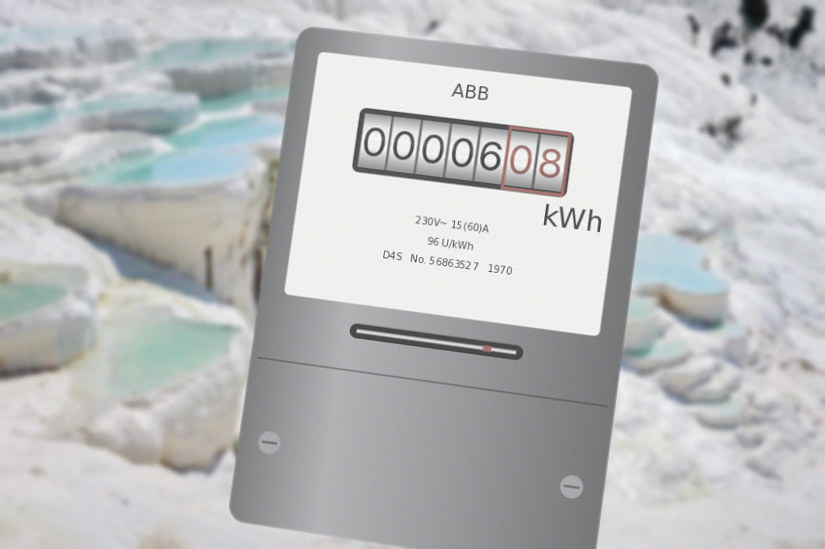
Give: 6.08,kWh
